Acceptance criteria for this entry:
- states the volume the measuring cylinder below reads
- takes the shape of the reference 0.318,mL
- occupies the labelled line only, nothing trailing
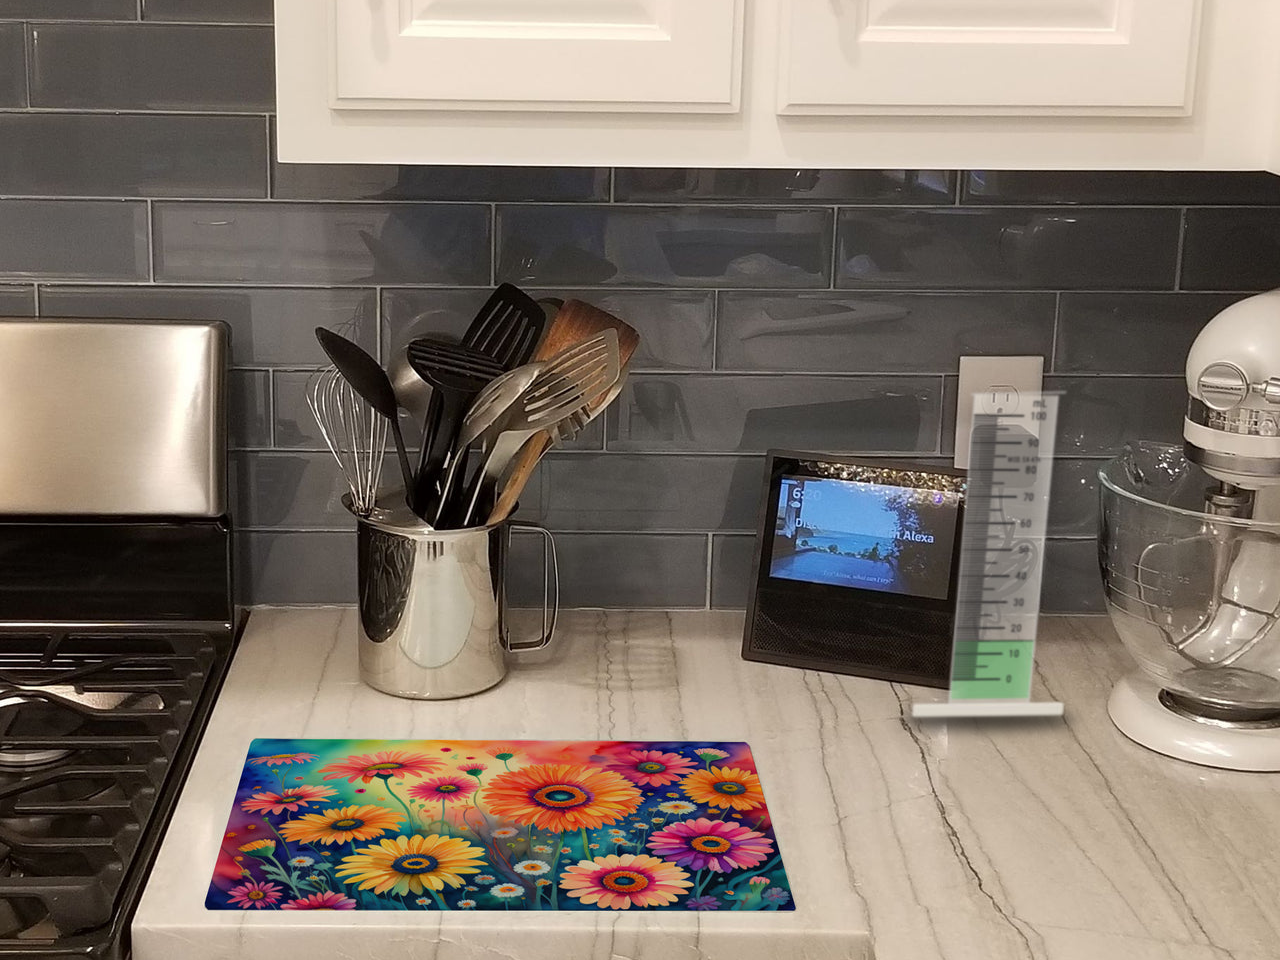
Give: 15,mL
